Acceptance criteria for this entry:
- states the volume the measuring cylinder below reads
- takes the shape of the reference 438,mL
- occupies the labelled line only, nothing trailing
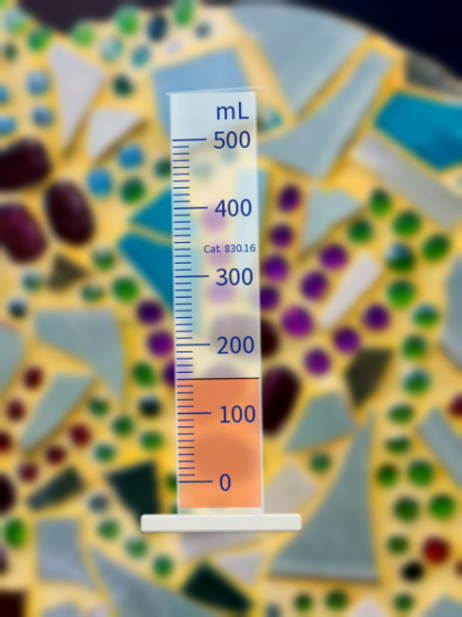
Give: 150,mL
